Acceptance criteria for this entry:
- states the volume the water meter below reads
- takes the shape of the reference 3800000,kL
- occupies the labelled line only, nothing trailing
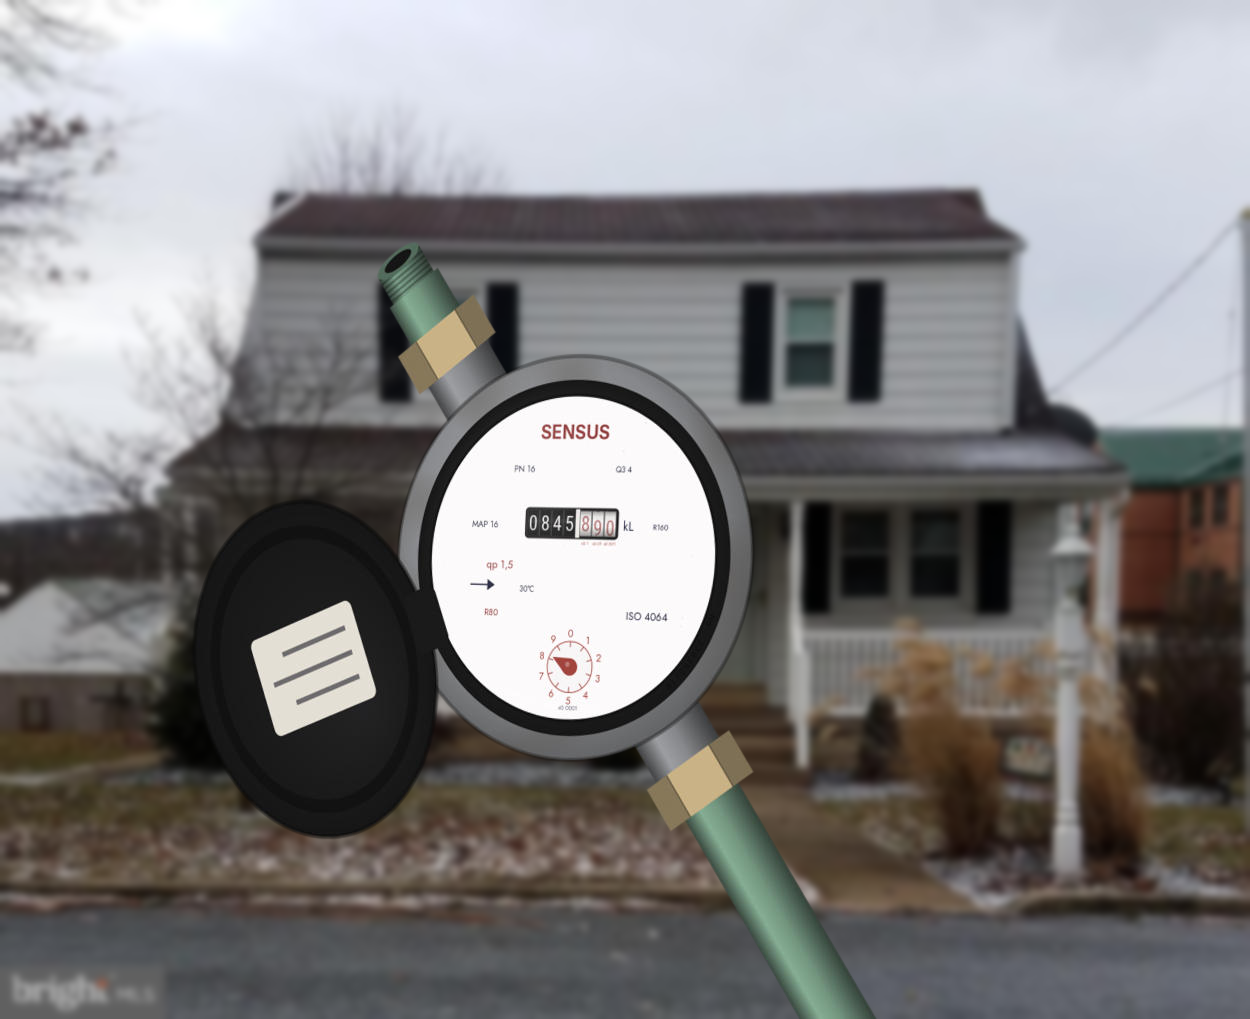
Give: 845.8898,kL
